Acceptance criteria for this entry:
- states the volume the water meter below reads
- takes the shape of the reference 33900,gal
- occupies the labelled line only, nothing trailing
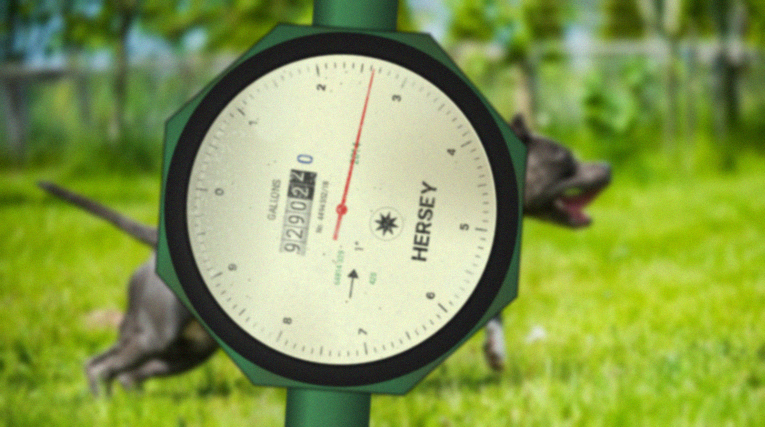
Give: 9290222.6,gal
